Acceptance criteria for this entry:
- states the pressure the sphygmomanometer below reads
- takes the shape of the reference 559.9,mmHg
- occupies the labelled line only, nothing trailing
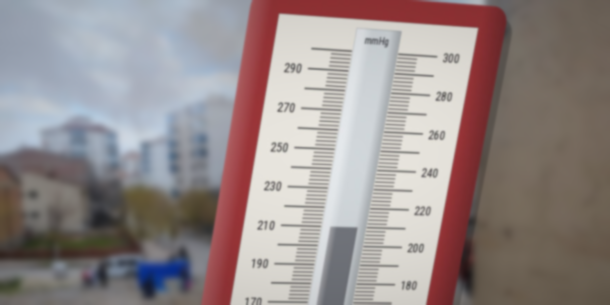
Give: 210,mmHg
